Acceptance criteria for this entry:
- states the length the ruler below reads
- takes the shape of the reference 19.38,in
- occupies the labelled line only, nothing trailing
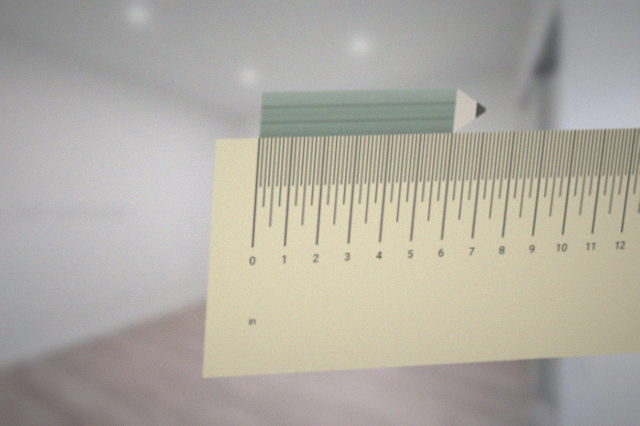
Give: 7,in
